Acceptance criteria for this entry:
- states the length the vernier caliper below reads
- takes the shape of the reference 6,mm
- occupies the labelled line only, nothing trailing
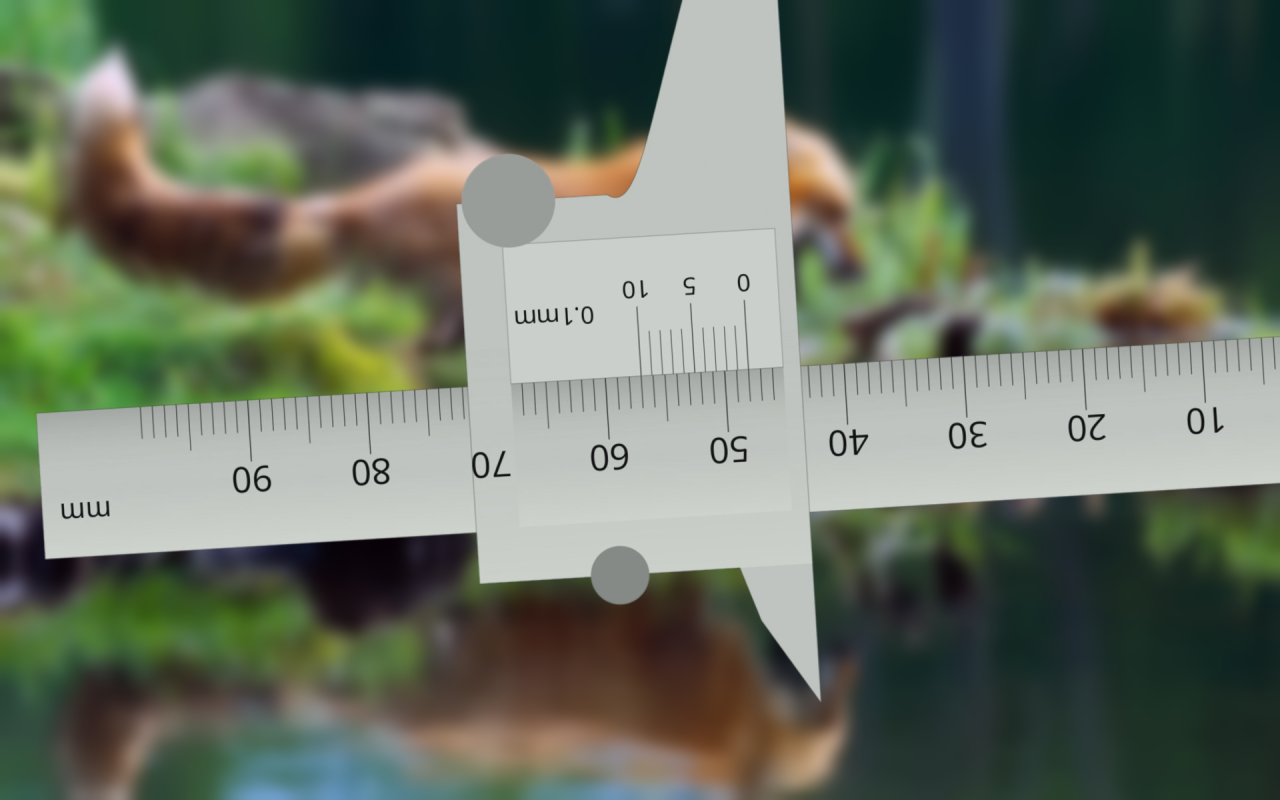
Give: 48.0,mm
